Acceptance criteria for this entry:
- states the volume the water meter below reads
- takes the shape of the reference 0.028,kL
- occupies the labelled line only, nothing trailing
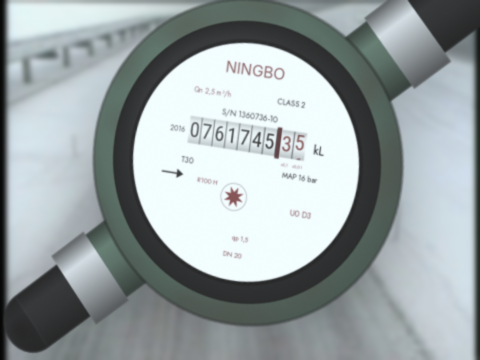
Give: 761745.35,kL
